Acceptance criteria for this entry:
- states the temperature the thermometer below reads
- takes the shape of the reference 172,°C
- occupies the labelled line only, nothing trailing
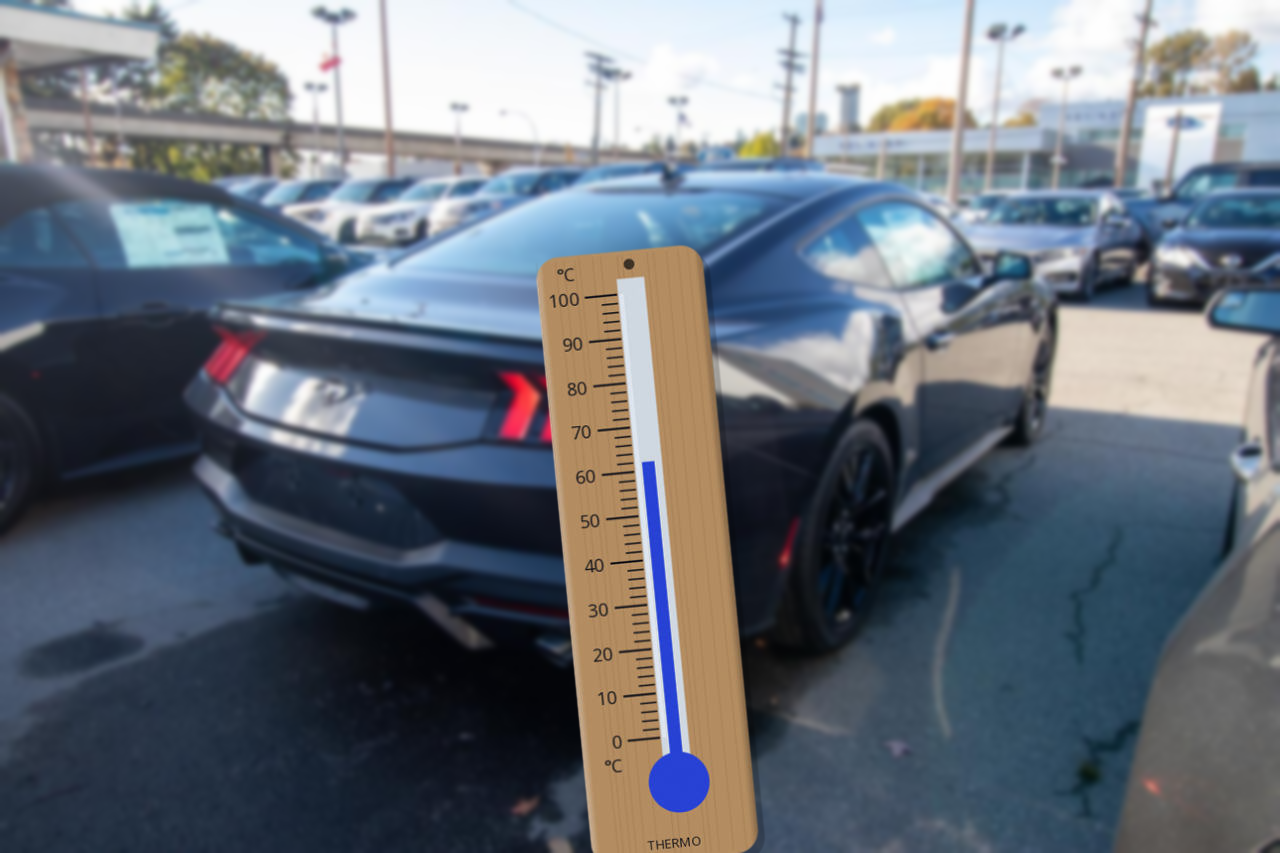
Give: 62,°C
